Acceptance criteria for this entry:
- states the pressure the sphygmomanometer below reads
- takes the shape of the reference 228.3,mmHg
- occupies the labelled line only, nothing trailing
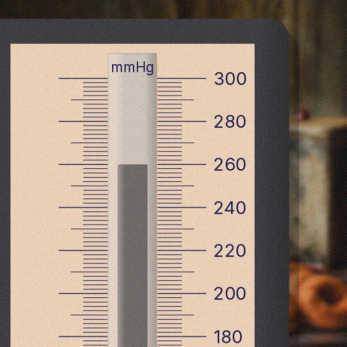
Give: 260,mmHg
